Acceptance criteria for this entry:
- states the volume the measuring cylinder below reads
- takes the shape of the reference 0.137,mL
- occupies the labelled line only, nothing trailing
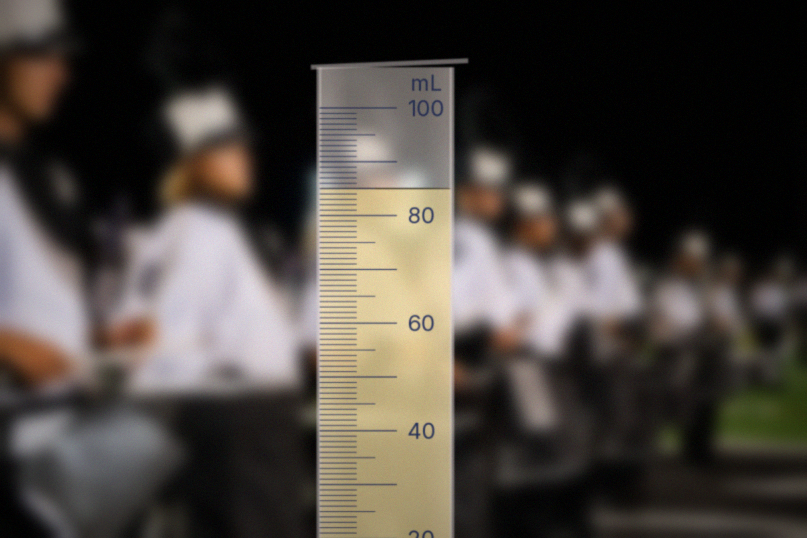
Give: 85,mL
